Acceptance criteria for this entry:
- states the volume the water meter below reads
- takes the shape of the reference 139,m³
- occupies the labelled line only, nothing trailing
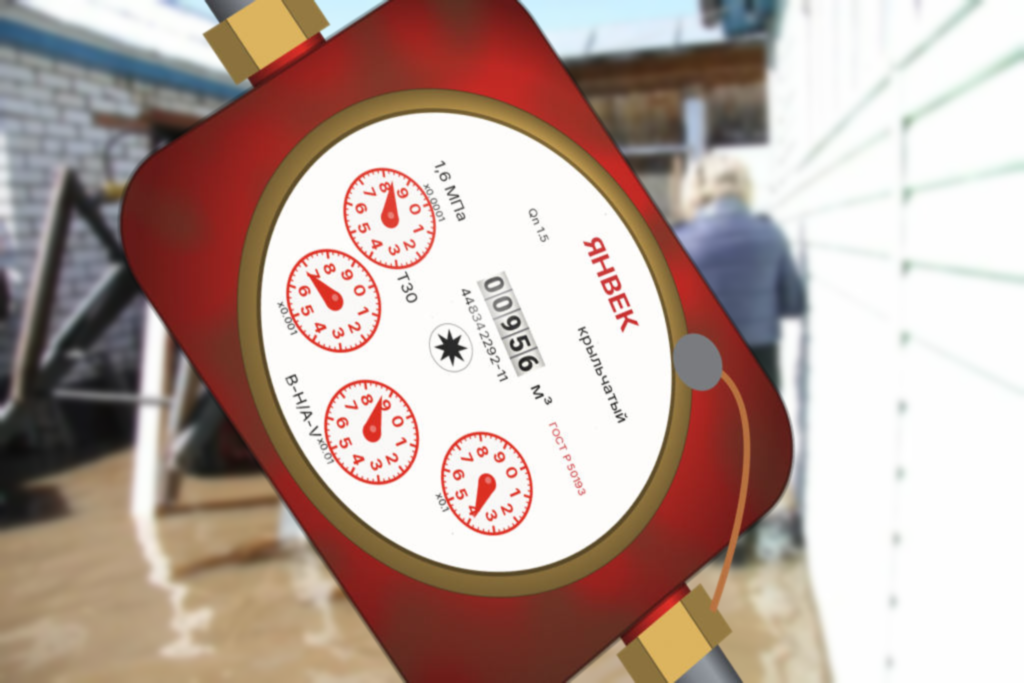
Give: 956.3868,m³
